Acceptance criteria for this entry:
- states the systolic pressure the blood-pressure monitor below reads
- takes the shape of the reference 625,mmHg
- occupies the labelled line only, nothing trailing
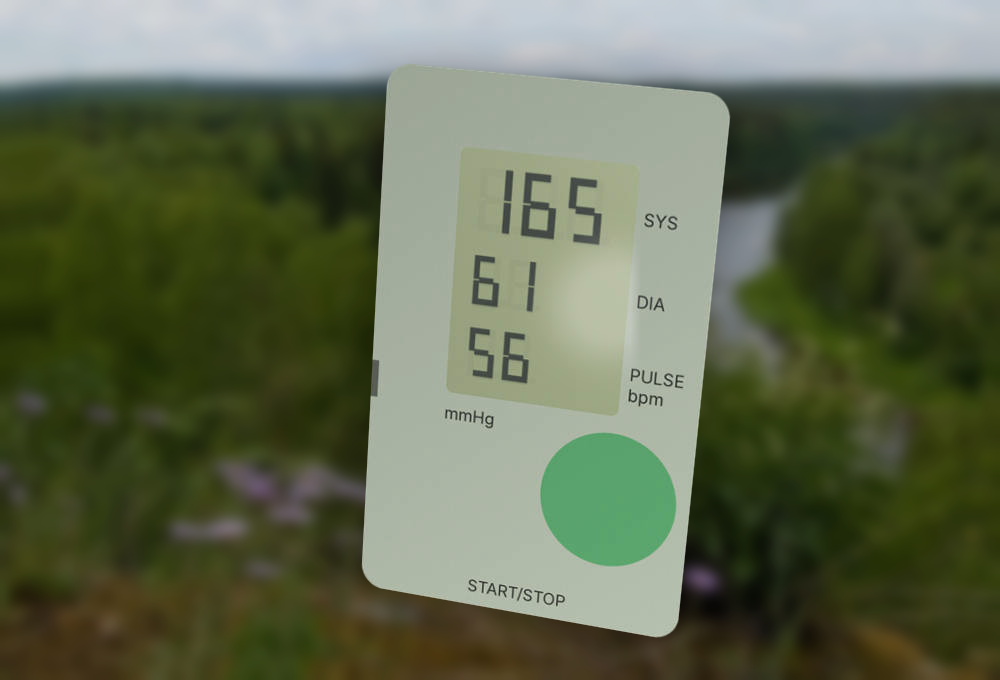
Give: 165,mmHg
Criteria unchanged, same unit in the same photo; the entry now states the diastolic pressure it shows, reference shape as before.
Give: 61,mmHg
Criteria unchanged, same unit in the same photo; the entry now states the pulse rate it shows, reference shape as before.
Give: 56,bpm
